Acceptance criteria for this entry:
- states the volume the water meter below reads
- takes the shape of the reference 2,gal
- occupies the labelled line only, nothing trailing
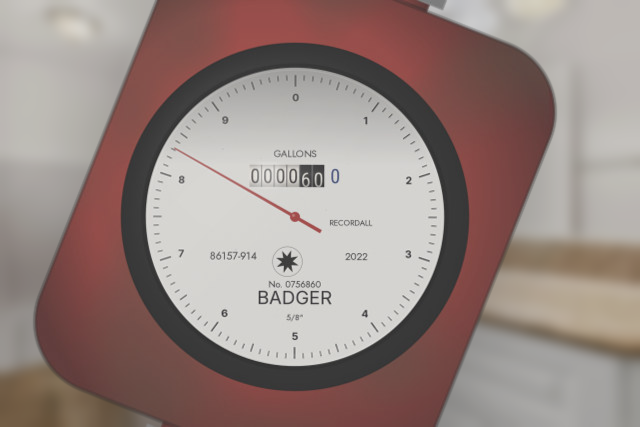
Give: 598.3,gal
